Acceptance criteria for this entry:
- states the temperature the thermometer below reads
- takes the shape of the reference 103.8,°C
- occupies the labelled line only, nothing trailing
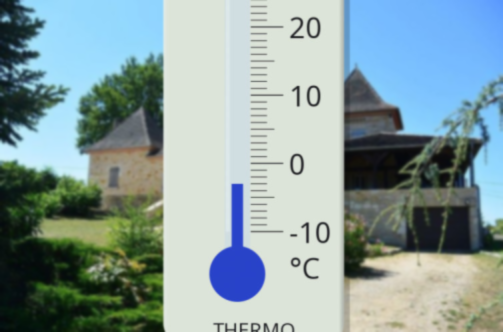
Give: -3,°C
